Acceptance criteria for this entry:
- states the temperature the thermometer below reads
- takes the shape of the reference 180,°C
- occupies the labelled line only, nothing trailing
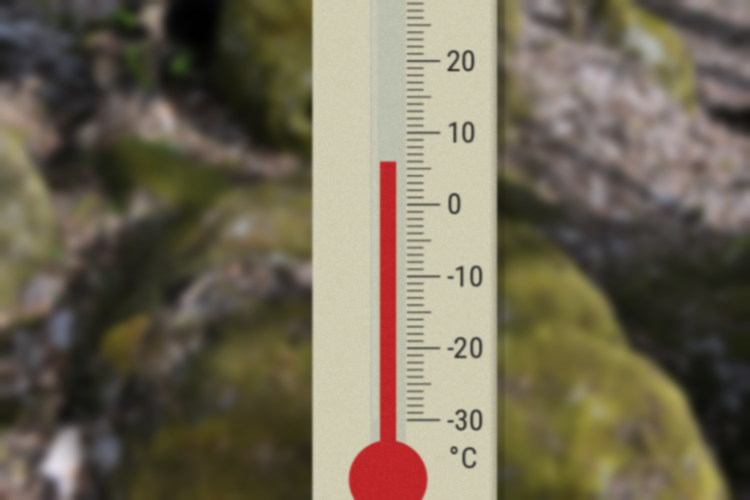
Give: 6,°C
